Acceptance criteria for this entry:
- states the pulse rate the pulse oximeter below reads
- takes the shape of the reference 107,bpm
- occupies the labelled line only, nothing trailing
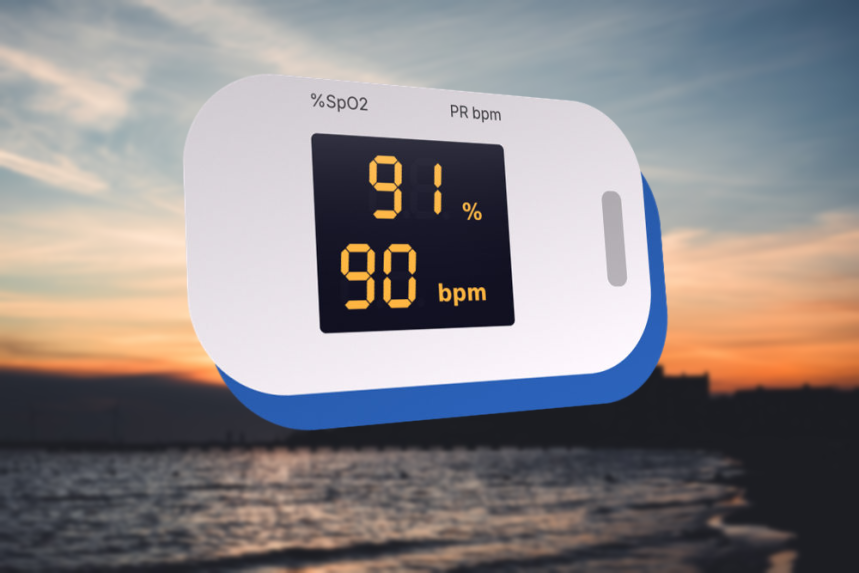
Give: 90,bpm
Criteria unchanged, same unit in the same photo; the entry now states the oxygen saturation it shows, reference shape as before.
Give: 91,%
